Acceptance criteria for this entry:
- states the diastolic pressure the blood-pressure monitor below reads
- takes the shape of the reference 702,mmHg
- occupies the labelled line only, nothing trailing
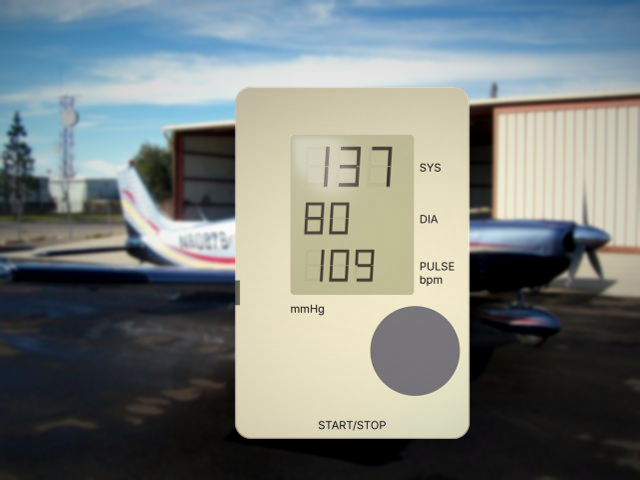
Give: 80,mmHg
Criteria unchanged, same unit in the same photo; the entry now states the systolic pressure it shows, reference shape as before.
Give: 137,mmHg
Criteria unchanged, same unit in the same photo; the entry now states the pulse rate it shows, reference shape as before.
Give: 109,bpm
